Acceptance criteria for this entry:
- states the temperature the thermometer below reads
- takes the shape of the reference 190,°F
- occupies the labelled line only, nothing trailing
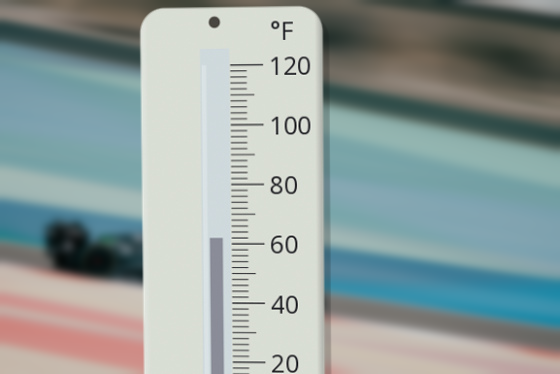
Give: 62,°F
